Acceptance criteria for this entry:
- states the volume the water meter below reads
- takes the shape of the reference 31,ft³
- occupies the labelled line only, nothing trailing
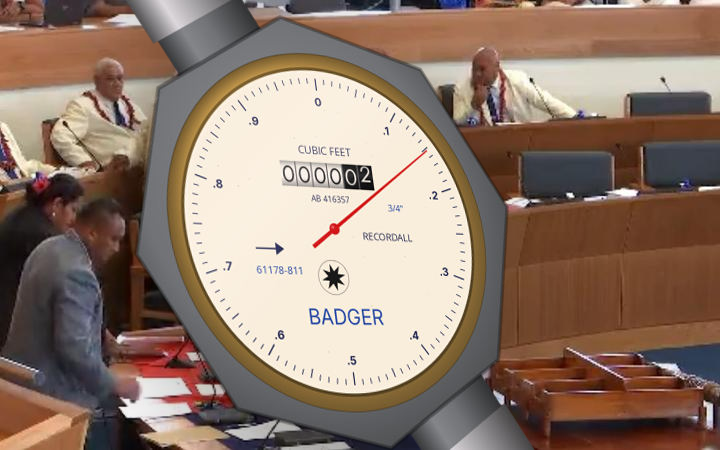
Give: 2.15,ft³
